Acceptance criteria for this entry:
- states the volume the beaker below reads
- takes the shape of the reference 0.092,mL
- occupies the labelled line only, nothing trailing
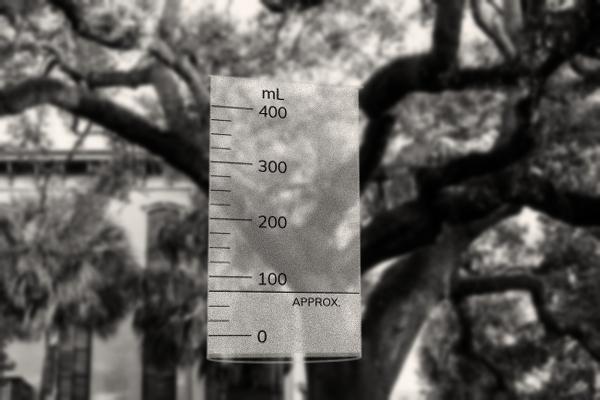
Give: 75,mL
